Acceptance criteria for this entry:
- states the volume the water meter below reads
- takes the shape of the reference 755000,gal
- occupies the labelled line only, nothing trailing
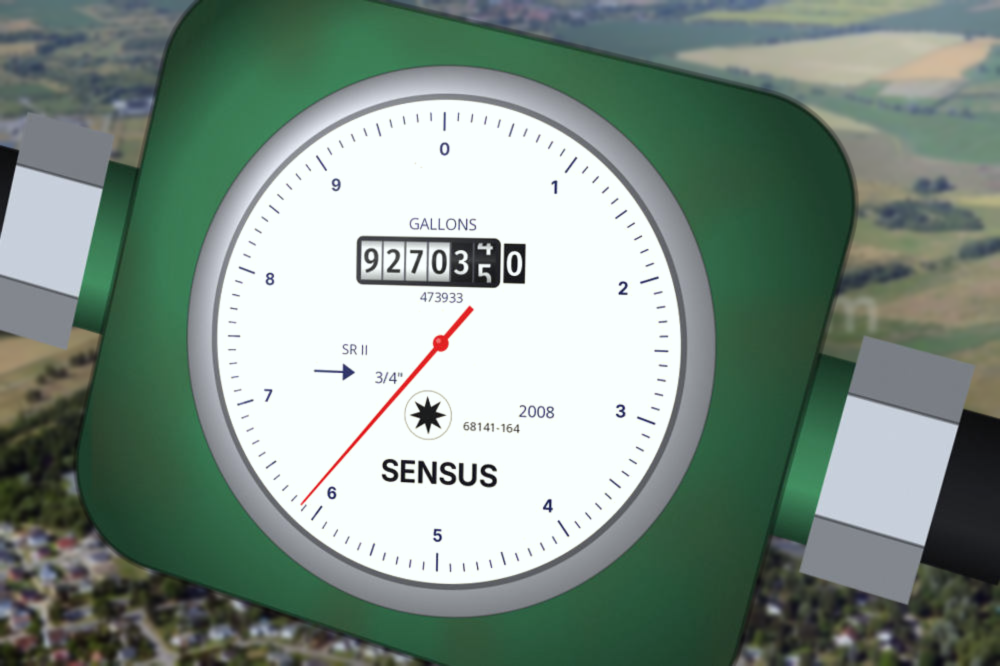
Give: 9270346.1,gal
